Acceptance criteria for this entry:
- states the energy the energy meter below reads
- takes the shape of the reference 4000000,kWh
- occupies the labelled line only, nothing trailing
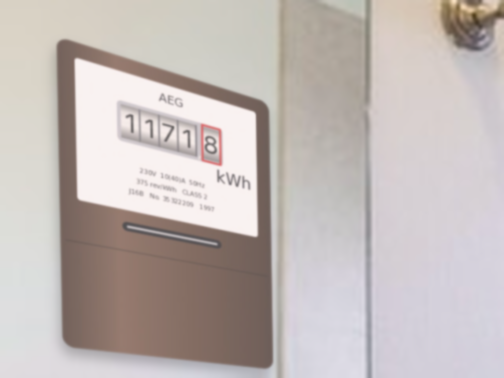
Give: 1171.8,kWh
